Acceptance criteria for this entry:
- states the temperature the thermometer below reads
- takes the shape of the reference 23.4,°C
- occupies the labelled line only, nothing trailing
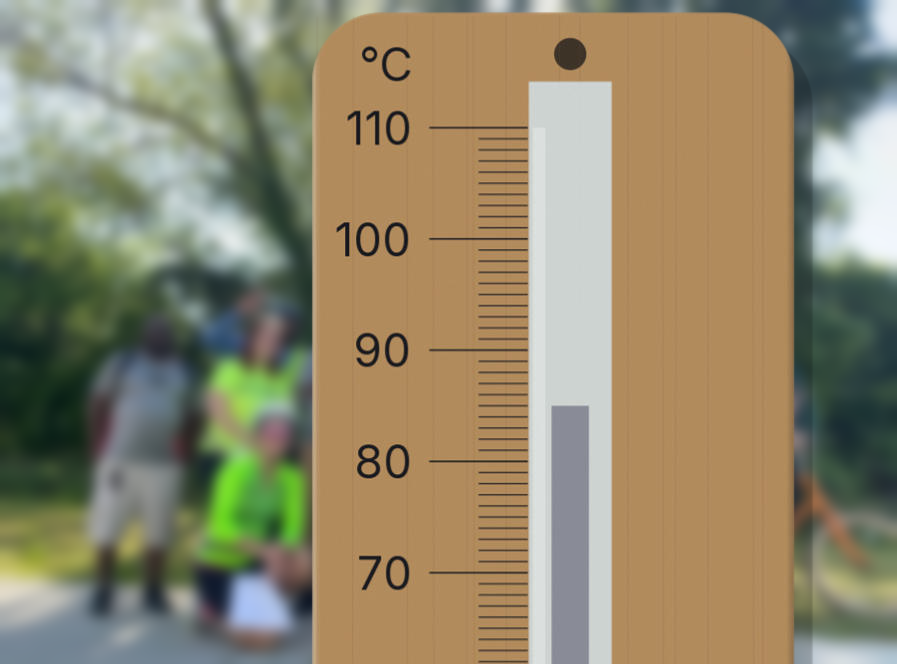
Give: 85,°C
